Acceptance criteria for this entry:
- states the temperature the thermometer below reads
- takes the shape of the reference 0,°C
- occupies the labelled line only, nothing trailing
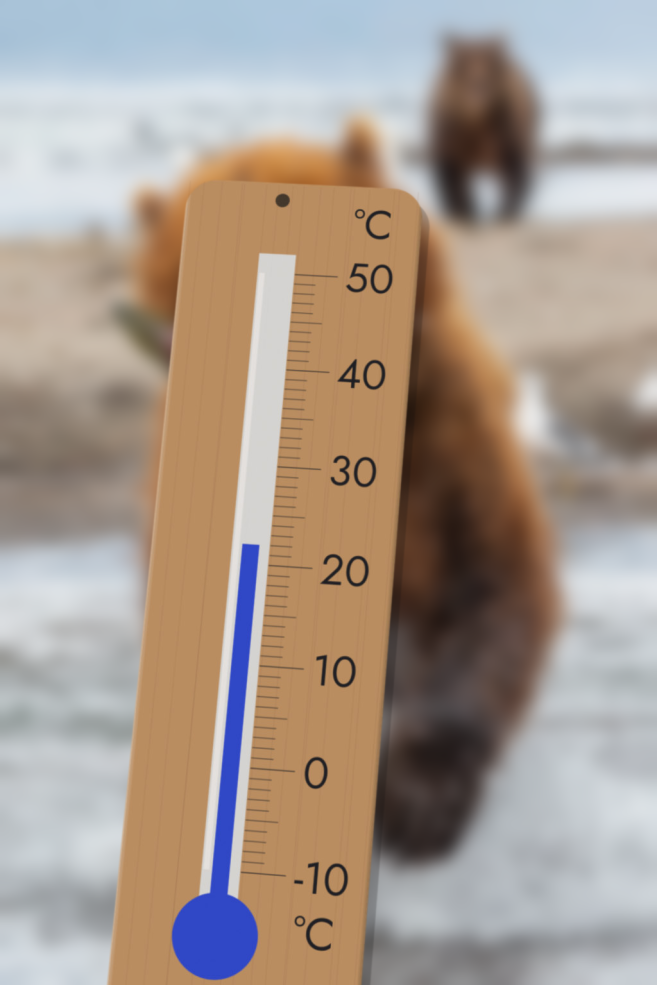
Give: 22,°C
